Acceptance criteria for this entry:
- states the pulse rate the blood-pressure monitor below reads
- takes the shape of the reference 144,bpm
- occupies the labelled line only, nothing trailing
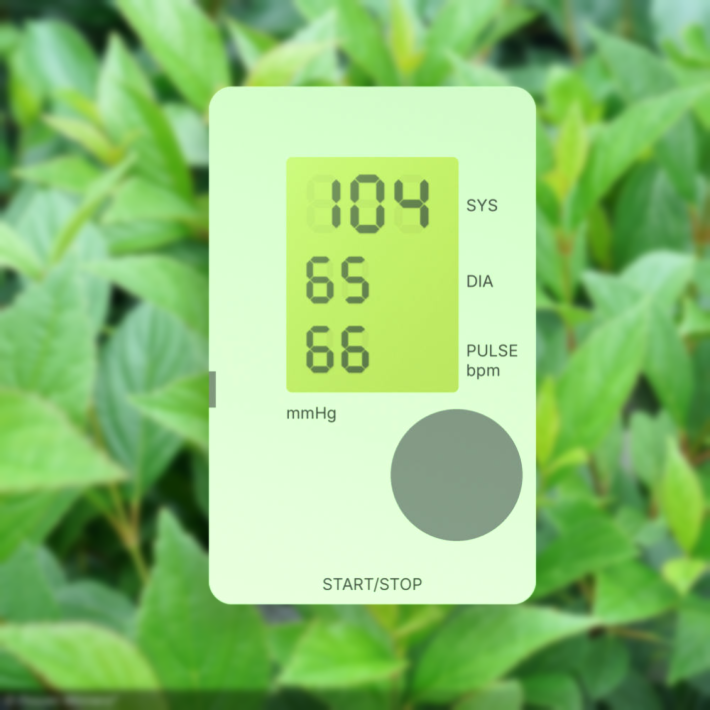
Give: 66,bpm
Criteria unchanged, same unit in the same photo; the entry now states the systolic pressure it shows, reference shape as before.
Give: 104,mmHg
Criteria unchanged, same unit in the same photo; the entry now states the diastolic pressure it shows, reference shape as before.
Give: 65,mmHg
